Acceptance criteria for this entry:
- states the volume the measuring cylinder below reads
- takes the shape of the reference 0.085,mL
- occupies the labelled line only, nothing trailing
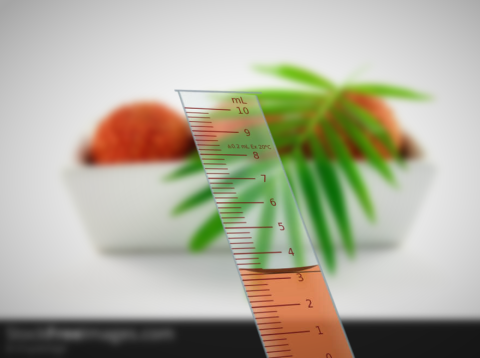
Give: 3.2,mL
